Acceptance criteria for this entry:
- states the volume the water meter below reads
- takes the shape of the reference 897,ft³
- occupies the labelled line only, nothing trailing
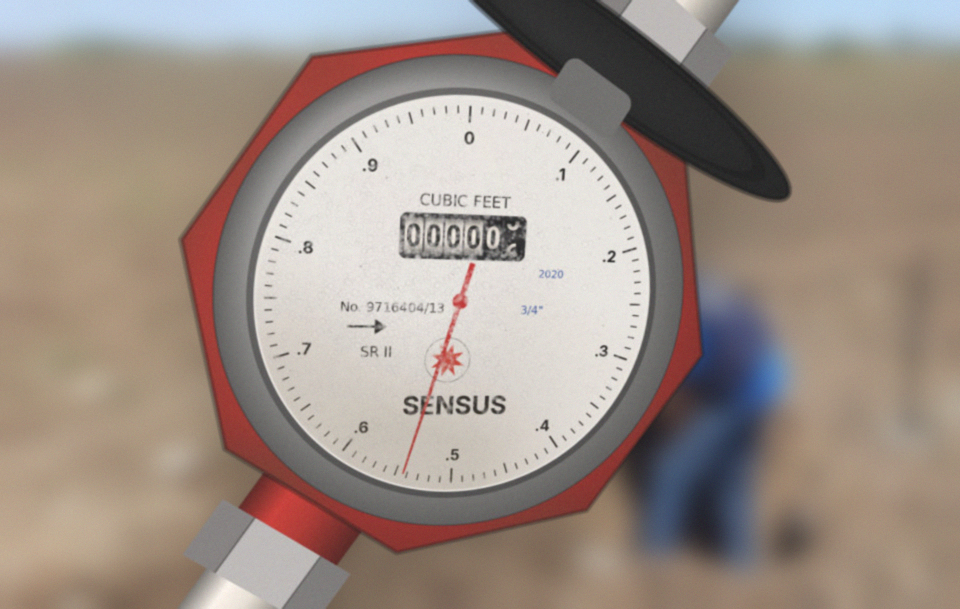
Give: 5.54,ft³
